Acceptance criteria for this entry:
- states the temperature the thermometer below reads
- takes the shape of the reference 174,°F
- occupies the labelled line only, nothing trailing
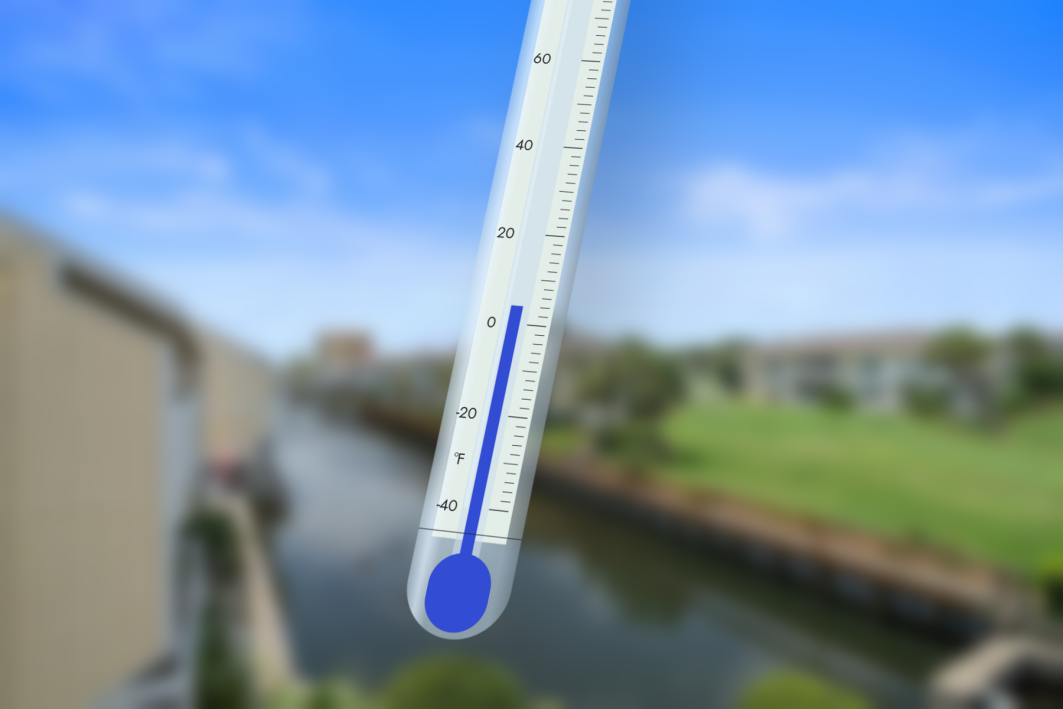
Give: 4,°F
